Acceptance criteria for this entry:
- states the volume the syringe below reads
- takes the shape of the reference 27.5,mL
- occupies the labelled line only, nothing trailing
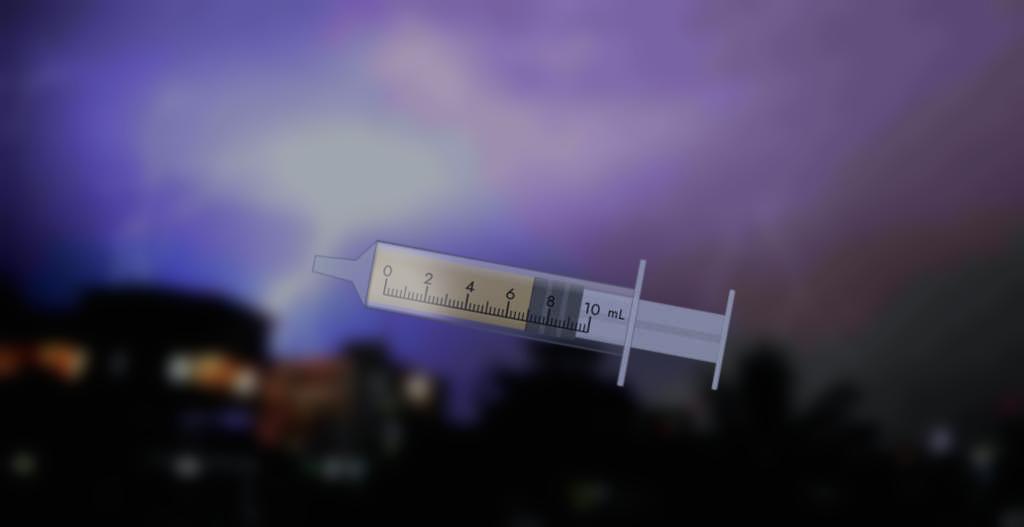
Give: 7,mL
